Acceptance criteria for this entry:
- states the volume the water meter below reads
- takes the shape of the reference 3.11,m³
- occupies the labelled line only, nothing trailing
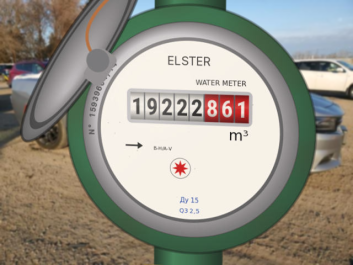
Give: 19222.861,m³
